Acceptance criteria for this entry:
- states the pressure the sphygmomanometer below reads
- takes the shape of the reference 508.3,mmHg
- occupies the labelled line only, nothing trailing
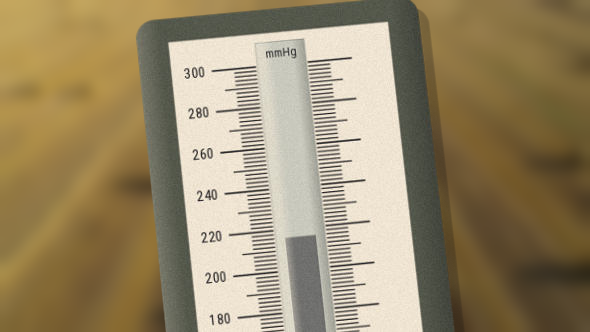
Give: 216,mmHg
